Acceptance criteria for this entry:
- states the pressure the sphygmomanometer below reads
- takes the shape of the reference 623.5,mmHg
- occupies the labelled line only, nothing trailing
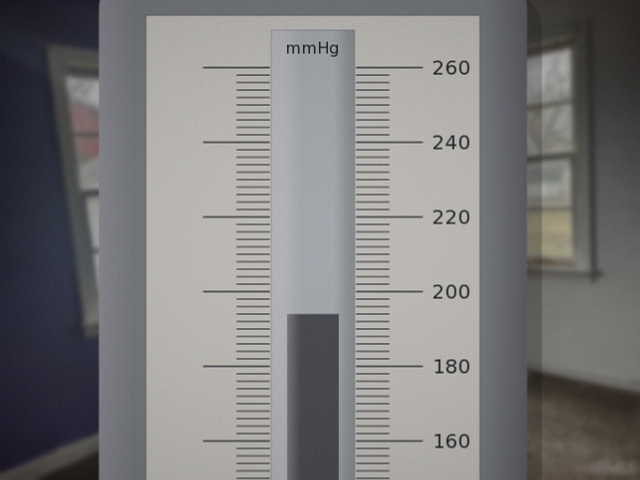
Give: 194,mmHg
